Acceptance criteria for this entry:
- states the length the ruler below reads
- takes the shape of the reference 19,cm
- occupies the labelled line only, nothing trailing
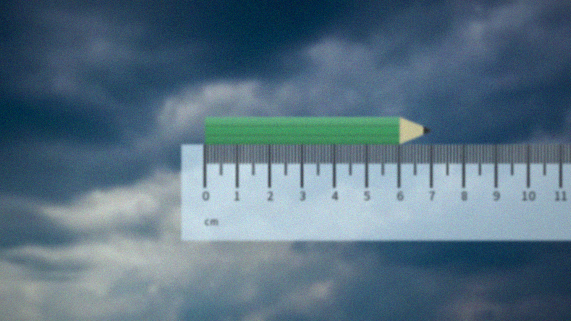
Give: 7,cm
